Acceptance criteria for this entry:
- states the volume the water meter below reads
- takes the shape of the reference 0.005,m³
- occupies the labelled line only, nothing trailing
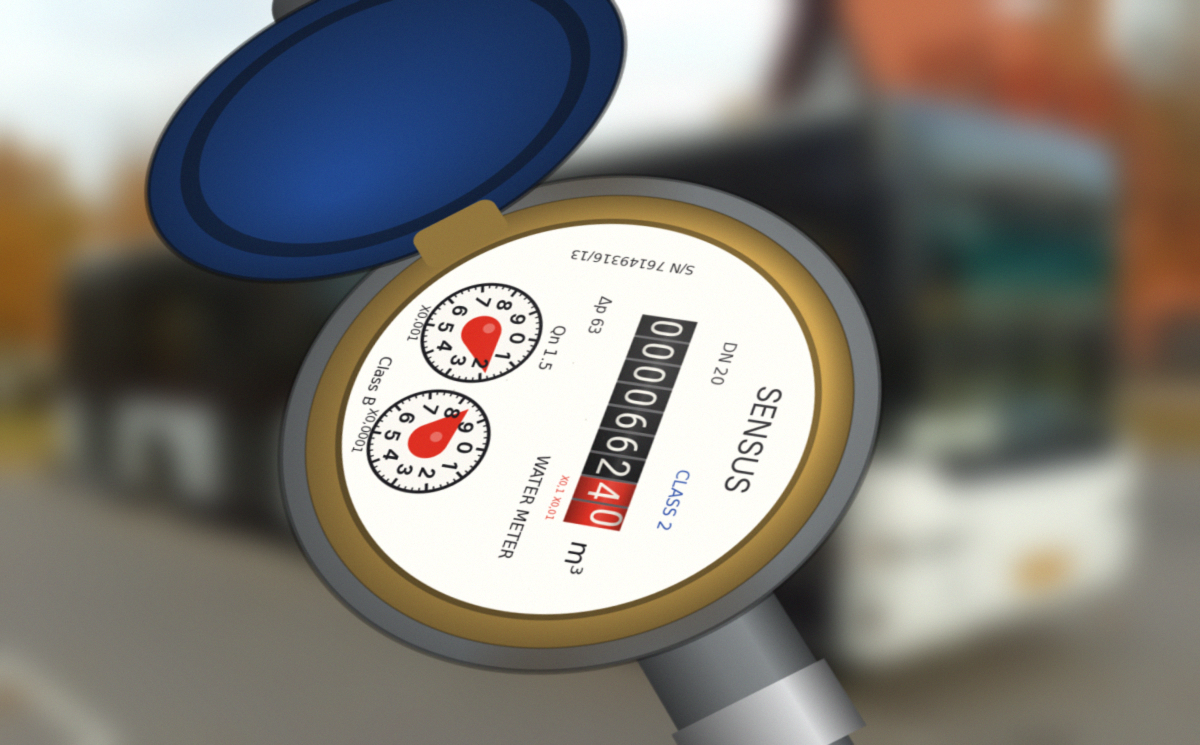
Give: 662.4018,m³
